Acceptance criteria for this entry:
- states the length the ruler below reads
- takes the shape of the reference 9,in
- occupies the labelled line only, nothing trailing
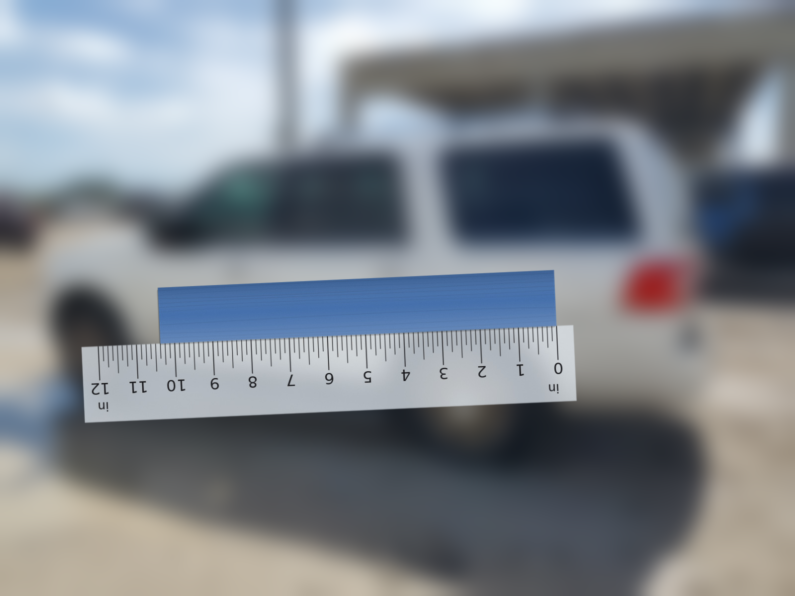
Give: 10.375,in
